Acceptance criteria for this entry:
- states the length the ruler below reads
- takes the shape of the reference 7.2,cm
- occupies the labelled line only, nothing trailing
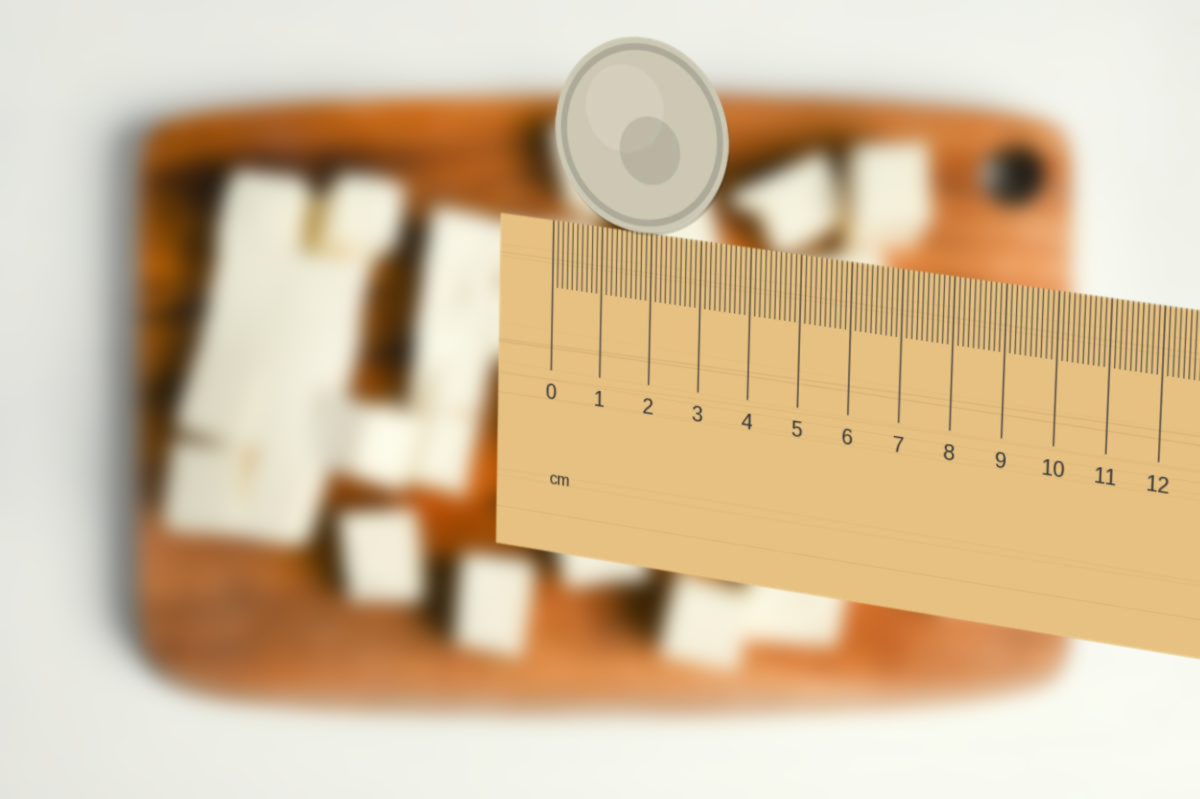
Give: 3.5,cm
